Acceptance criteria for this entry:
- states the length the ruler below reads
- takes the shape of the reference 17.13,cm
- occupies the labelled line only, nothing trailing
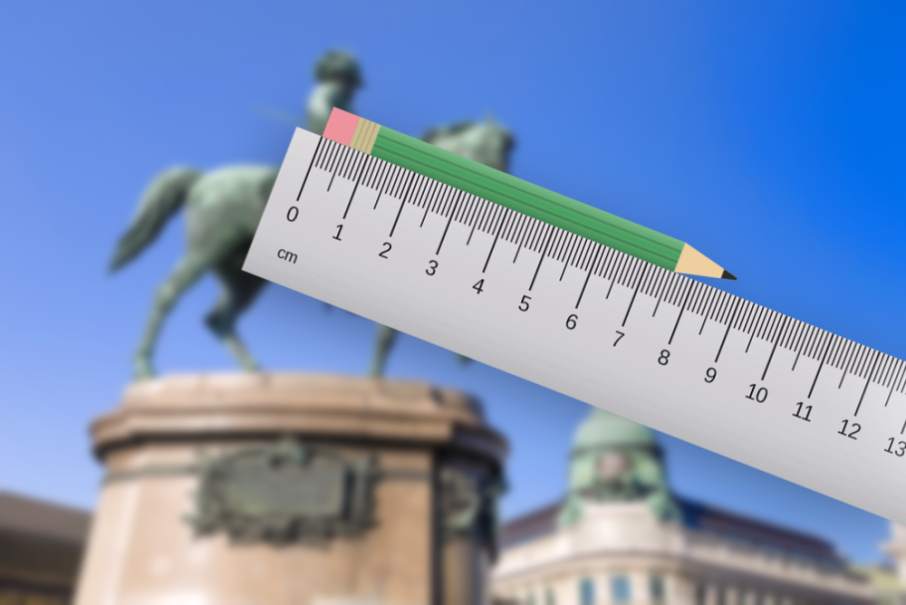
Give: 8.8,cm
